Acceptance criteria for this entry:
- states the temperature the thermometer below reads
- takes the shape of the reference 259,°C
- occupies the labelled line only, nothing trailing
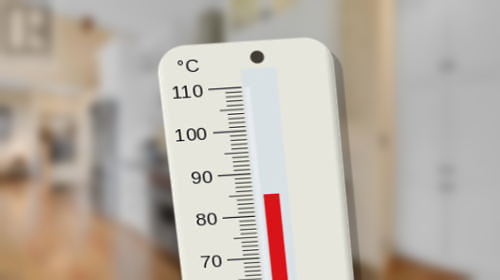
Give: 85,°C
